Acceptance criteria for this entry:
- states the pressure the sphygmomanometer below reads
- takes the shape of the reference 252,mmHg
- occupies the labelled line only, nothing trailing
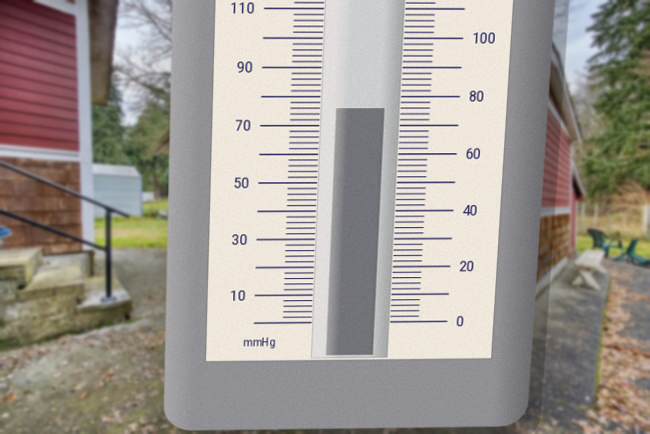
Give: 76,mmHg
